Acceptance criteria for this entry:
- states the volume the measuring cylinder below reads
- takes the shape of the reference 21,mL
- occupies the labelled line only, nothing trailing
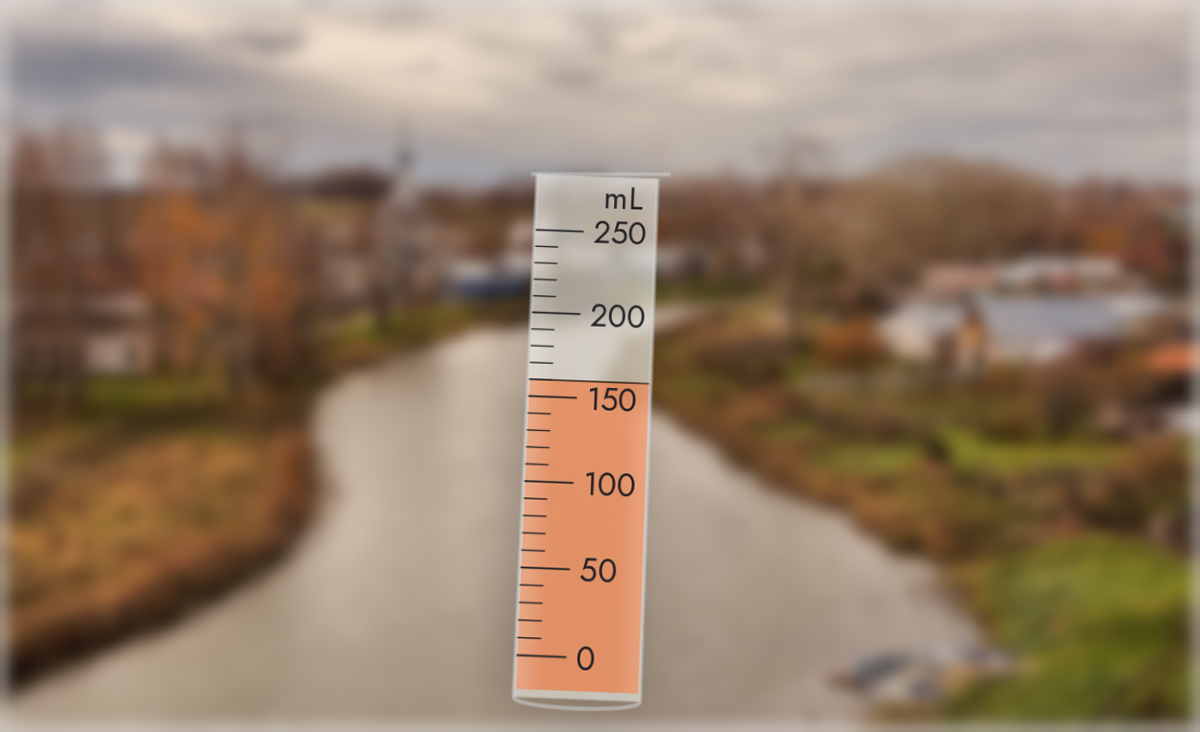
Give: 160,mL
